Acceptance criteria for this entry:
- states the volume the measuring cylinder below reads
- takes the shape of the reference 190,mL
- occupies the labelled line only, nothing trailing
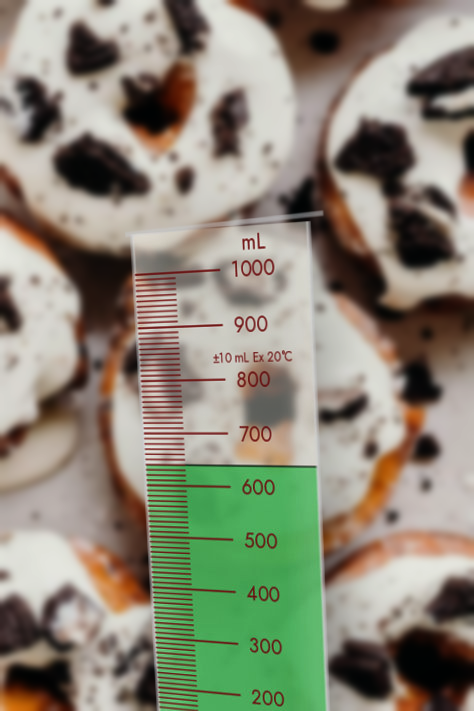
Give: 640,mL
